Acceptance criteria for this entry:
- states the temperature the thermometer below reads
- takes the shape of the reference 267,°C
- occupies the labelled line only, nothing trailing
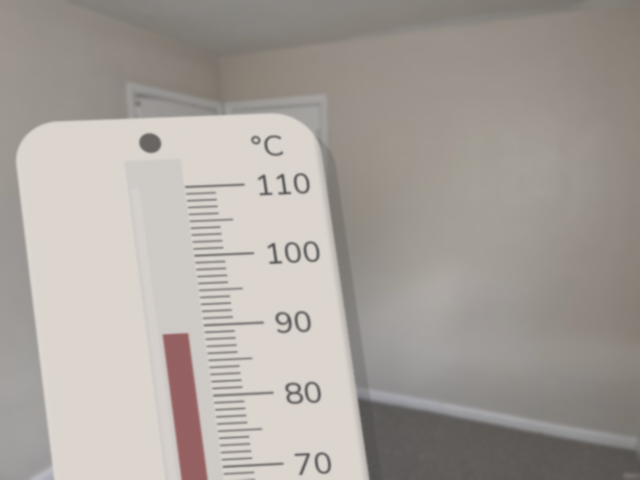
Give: 89,°C
